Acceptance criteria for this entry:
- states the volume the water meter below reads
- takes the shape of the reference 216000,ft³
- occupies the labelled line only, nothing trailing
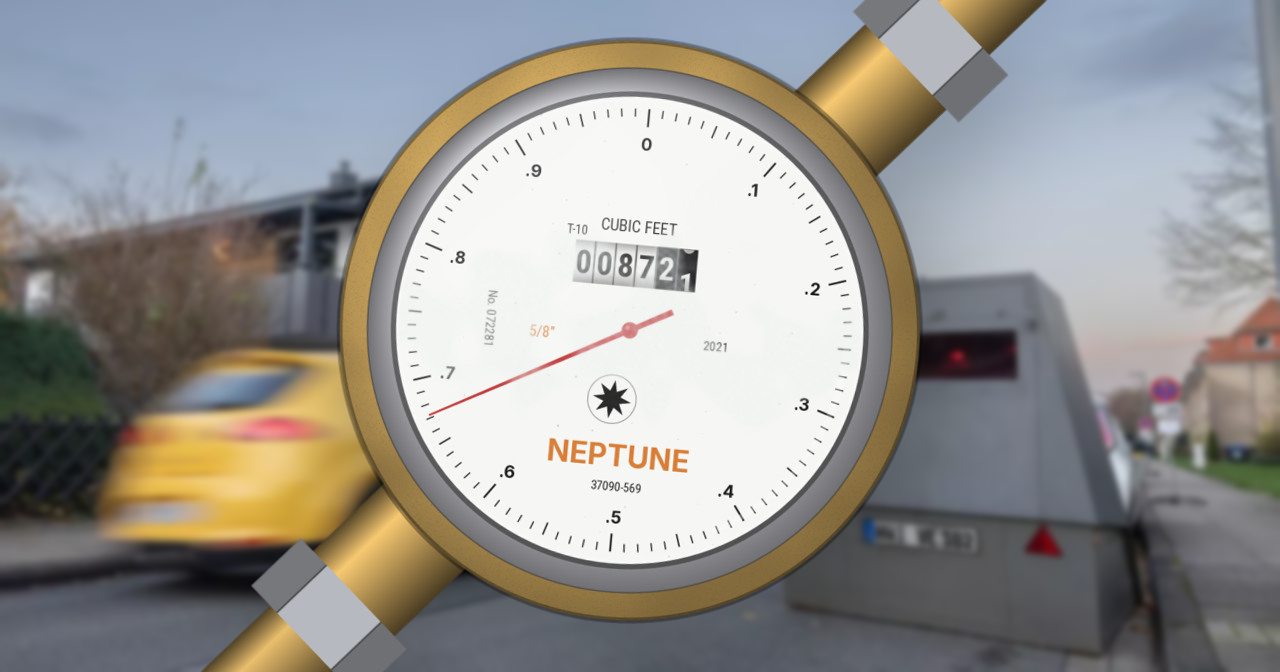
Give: 8720.67,ft³
